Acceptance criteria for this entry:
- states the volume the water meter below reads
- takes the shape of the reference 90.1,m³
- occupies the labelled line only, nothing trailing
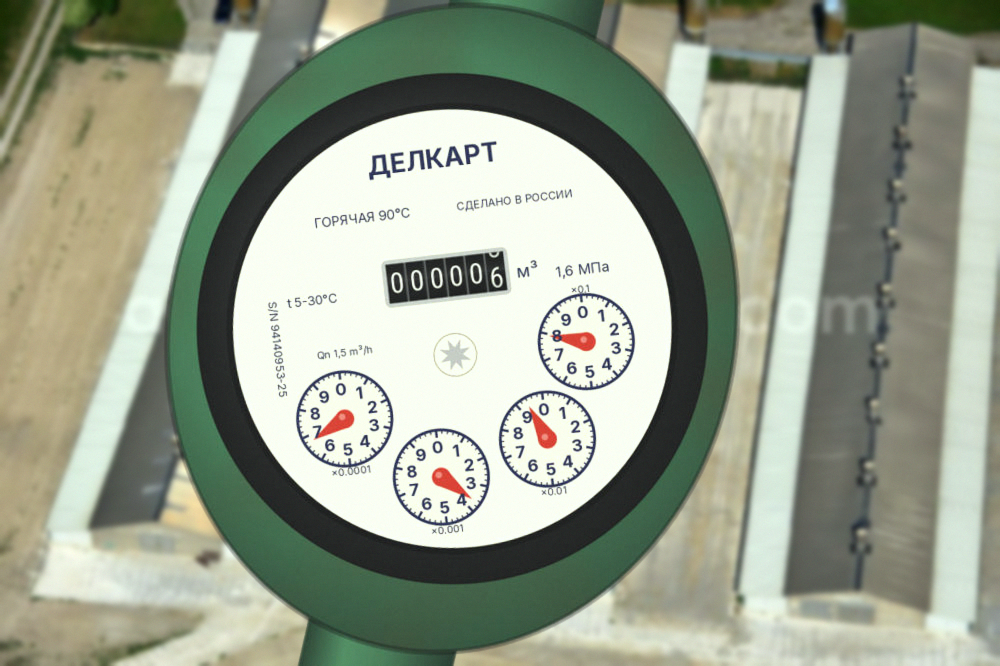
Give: 5.7936,m³
